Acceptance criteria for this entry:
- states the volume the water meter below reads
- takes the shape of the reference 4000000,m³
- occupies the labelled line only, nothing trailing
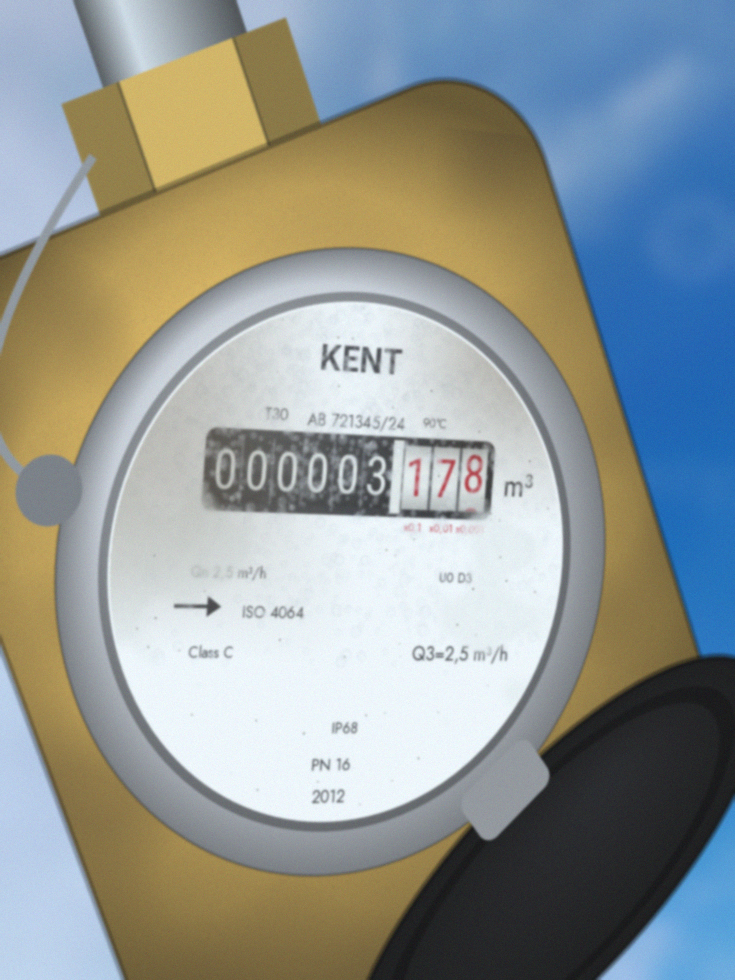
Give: 3.178,m³
